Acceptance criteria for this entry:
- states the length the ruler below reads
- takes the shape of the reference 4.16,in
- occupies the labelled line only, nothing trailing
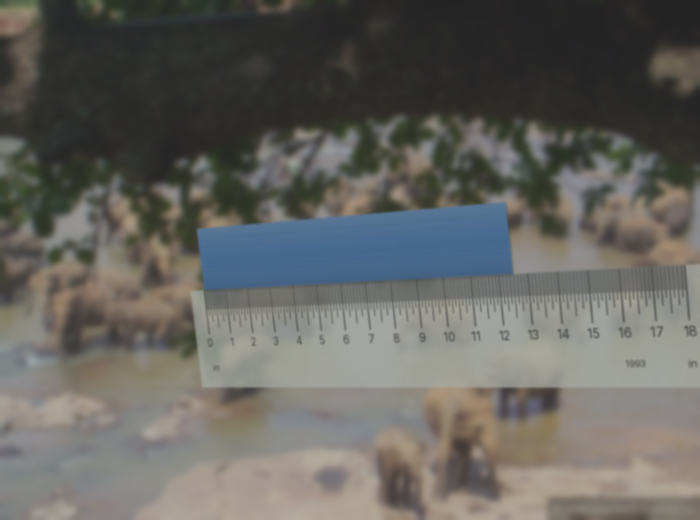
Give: 12.5,in
